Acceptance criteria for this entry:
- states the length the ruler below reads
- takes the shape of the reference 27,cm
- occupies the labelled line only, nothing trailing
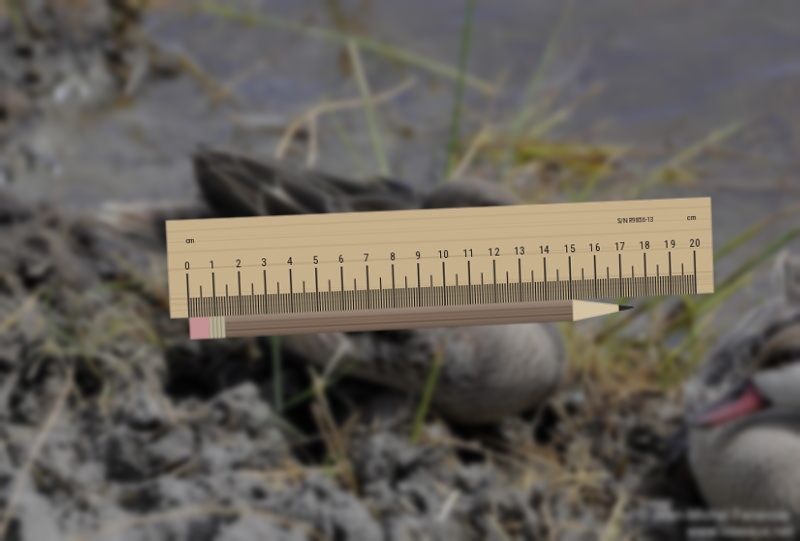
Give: 17.5,cm
